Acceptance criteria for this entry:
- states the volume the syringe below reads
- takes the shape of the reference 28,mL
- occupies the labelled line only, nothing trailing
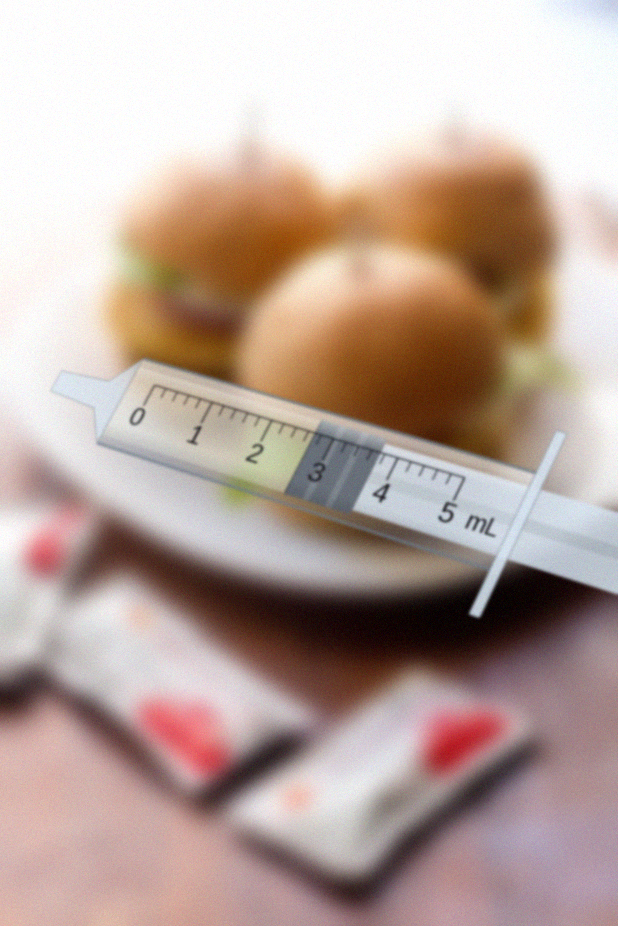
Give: 2.7,mL
